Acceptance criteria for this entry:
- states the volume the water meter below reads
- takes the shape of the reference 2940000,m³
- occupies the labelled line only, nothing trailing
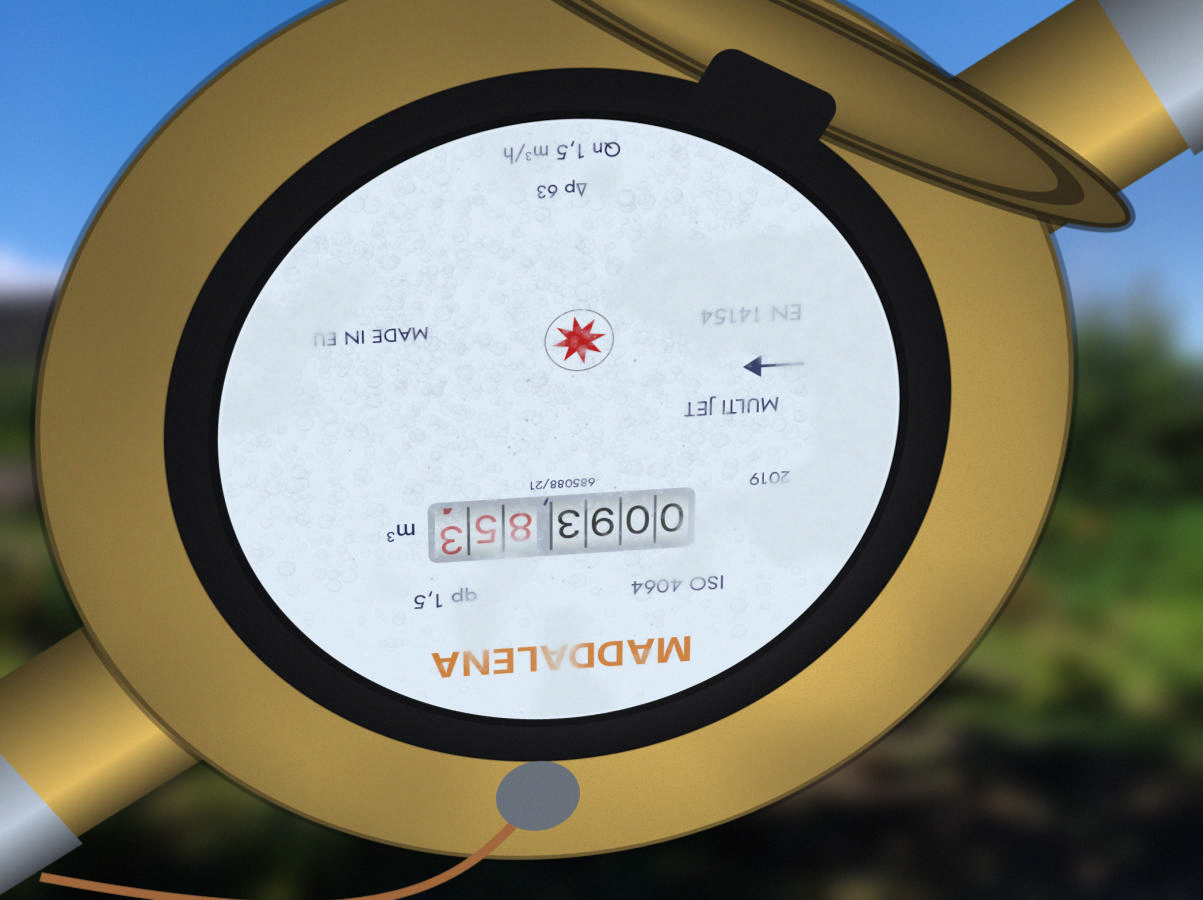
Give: 93.853,m³
